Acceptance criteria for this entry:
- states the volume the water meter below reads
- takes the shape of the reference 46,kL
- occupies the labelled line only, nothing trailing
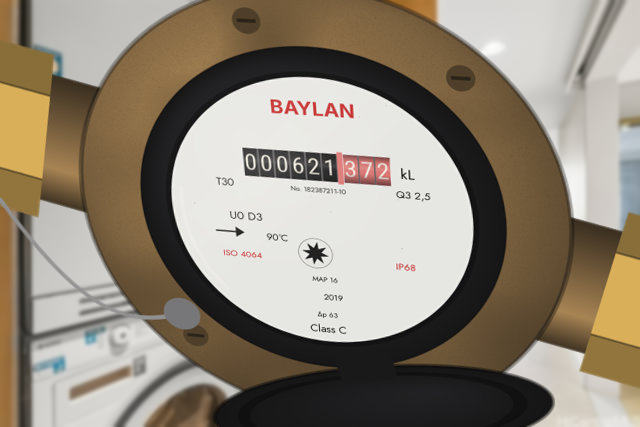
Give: 621.372,kL
